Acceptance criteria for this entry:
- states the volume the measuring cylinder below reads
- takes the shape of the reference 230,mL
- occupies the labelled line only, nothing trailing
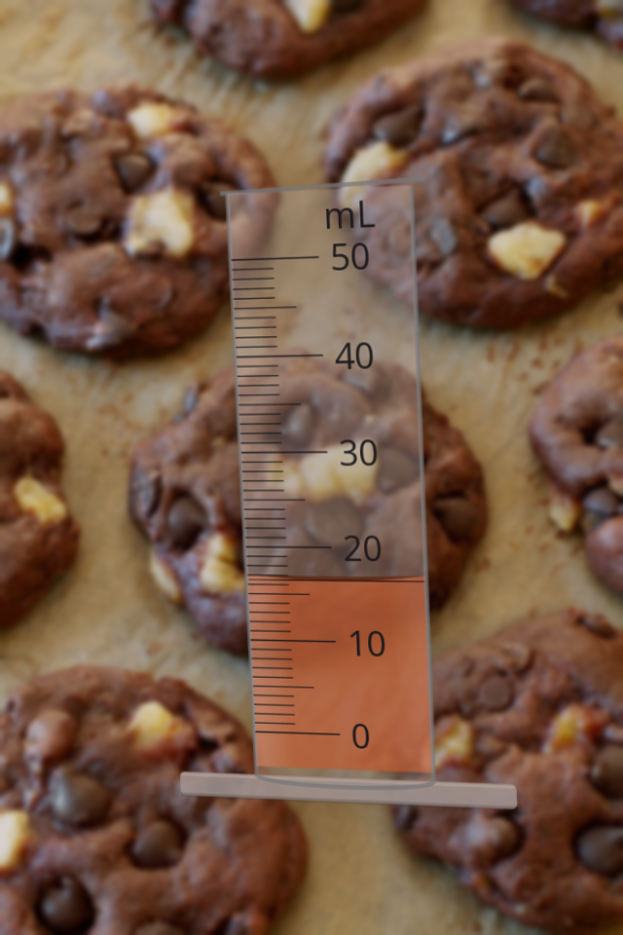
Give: 16.5,mL
